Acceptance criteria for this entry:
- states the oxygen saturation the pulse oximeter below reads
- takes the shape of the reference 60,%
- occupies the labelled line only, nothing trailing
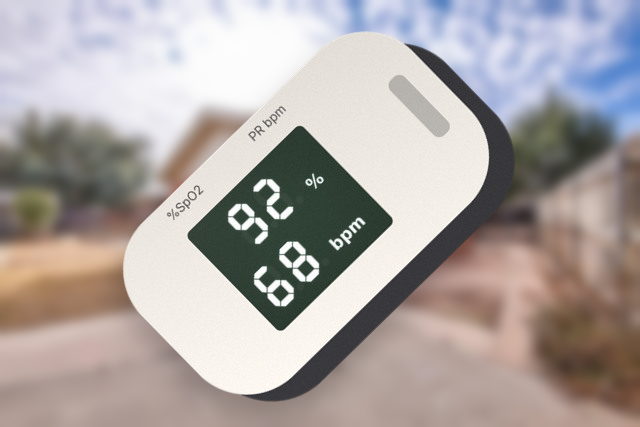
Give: 92,%
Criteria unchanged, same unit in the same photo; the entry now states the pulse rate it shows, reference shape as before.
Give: 68,bpm
